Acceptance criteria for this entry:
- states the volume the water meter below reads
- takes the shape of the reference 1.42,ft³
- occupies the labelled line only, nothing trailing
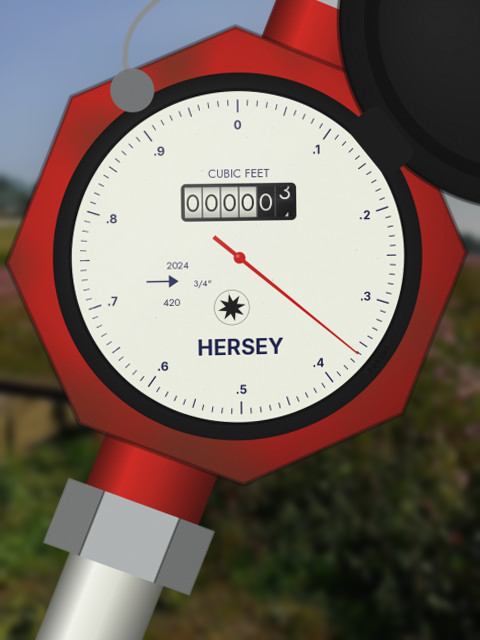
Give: 3.36,ft³
